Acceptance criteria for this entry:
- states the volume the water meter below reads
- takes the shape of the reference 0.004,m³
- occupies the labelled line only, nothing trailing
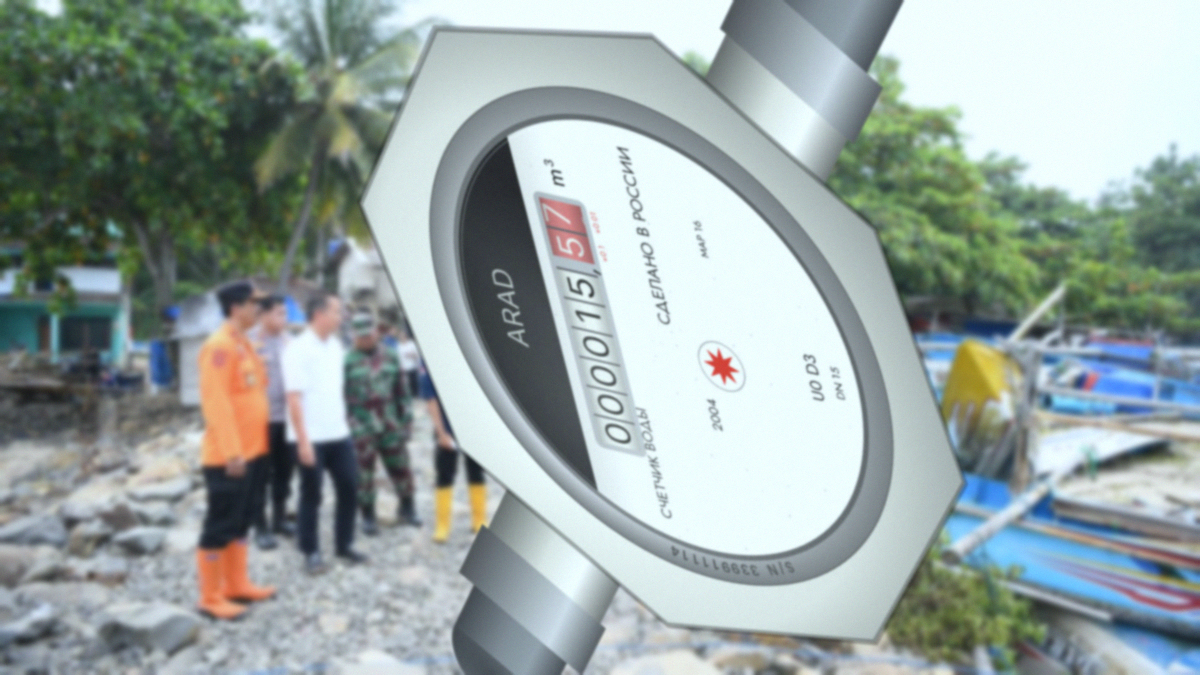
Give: 15.57,m³
